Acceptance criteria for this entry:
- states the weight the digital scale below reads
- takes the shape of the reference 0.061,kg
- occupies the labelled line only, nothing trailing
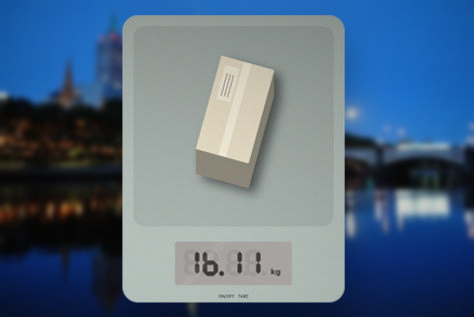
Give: 16.11,kg
